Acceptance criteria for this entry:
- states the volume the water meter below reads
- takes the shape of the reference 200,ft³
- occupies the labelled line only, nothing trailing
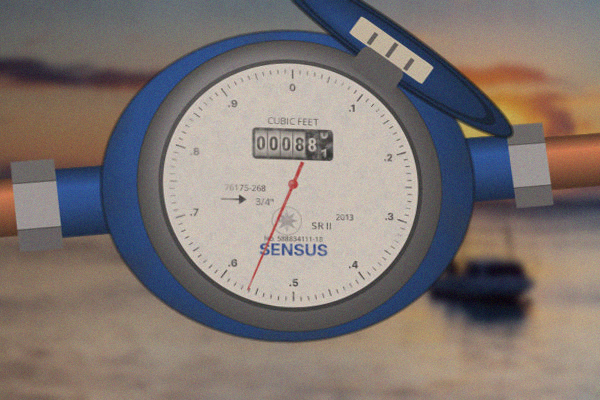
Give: 880.56,ft³
